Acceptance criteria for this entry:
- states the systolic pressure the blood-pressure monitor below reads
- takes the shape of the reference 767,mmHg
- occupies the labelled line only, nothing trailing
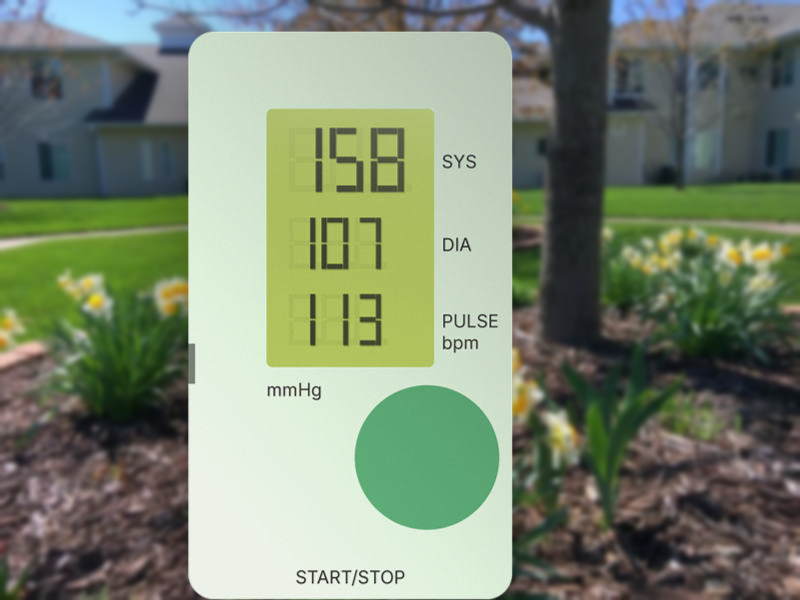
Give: 158,mmHg
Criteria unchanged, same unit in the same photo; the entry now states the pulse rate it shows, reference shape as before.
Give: 113,bpm
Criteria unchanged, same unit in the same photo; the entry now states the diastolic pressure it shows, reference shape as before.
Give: 107,mmHg
